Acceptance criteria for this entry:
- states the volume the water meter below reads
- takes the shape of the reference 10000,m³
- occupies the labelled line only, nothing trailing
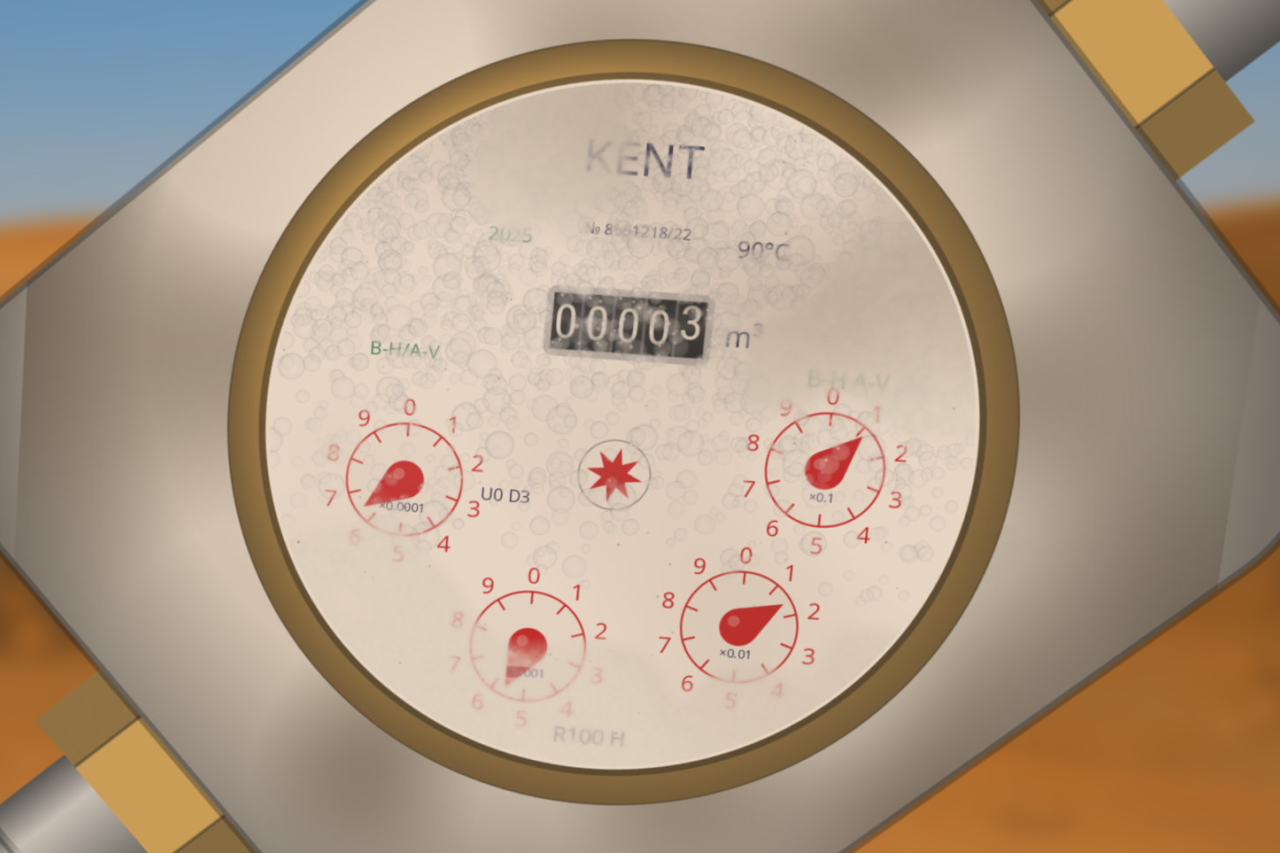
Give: 3.1156,m³
